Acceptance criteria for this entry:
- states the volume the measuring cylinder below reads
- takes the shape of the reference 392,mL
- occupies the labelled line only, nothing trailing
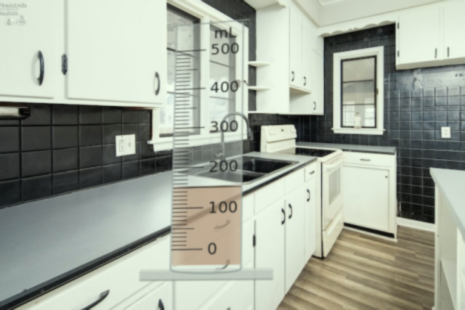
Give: 150,mL
